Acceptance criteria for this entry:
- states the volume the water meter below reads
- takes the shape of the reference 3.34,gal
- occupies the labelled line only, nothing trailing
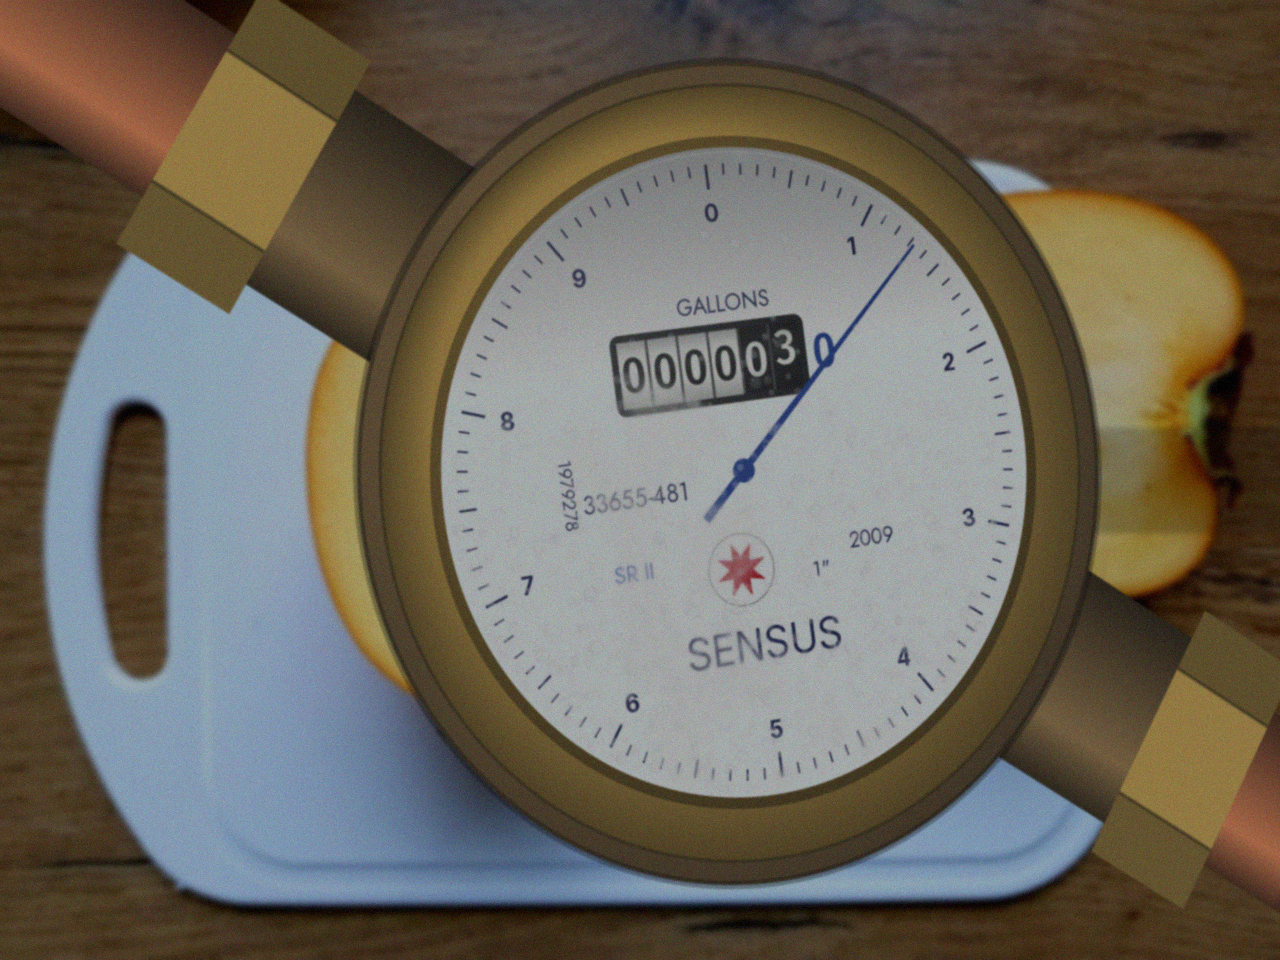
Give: 31.3,gal
